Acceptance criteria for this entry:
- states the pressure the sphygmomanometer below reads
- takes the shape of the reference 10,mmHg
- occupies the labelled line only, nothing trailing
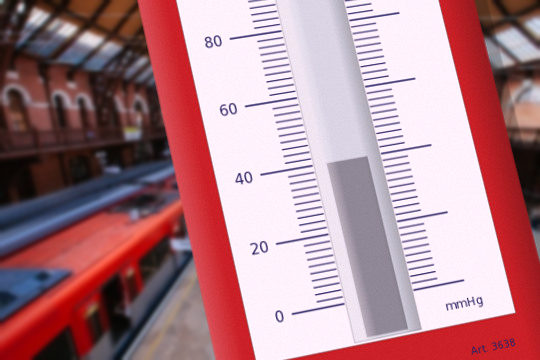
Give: 40,mmHg
